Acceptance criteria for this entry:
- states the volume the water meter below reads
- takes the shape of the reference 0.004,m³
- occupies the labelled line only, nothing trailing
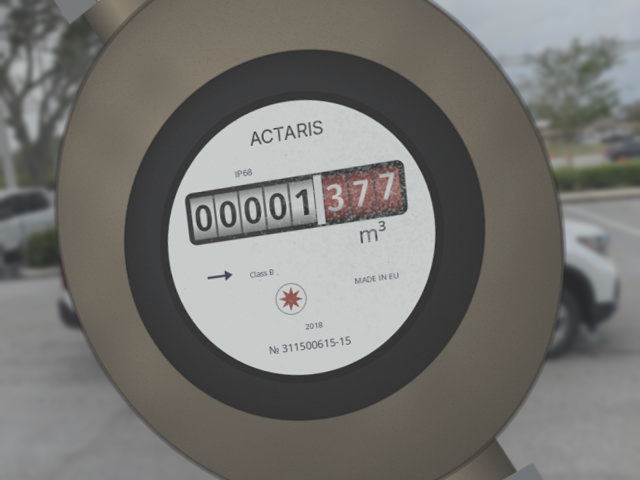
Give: 1.377,m³
